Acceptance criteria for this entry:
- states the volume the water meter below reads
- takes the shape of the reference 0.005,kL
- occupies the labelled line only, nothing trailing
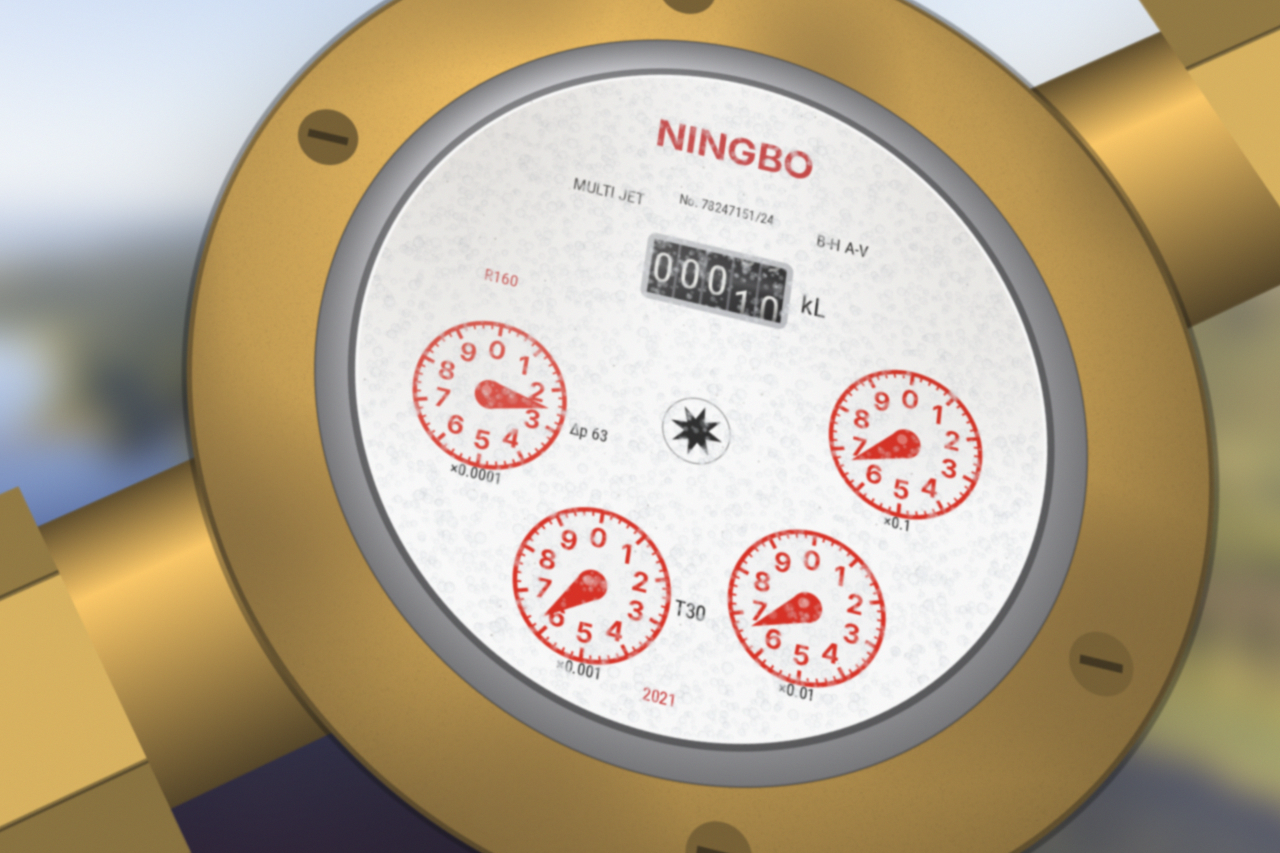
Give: 9.6662,kL
